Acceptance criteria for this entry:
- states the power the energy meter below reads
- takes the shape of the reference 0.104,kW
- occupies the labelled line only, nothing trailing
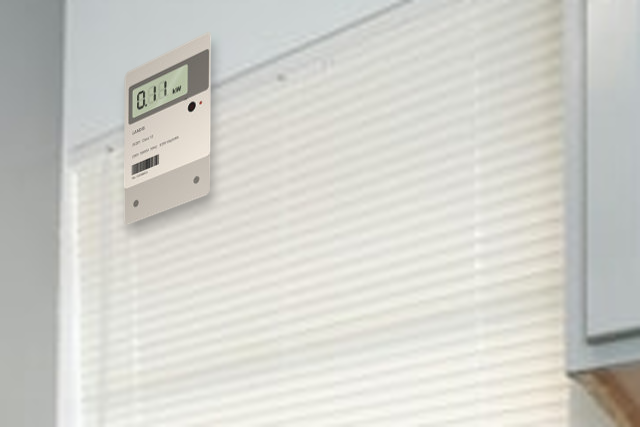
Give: 0.11,kW
